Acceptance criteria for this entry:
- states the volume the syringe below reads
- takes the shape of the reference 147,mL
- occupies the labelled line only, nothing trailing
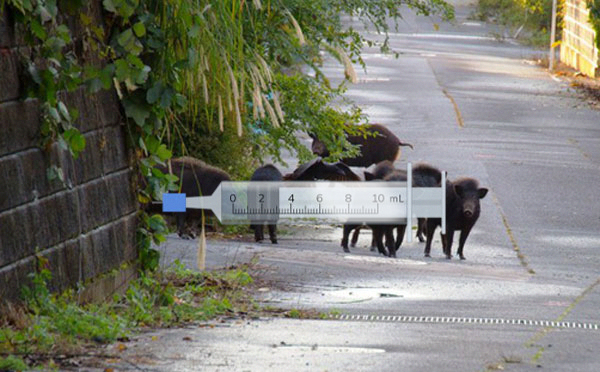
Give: 1,mL
